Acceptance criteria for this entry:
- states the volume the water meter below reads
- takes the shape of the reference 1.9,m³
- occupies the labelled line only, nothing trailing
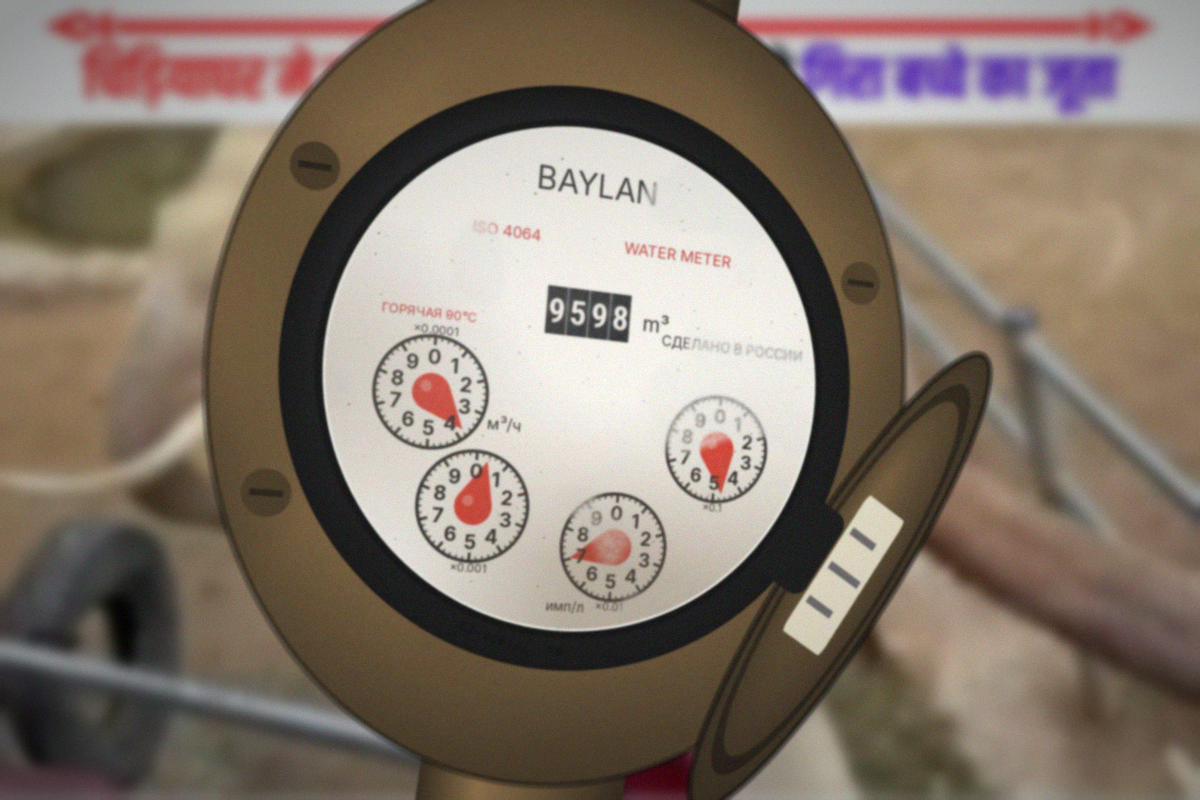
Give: 9598.4703,m³
